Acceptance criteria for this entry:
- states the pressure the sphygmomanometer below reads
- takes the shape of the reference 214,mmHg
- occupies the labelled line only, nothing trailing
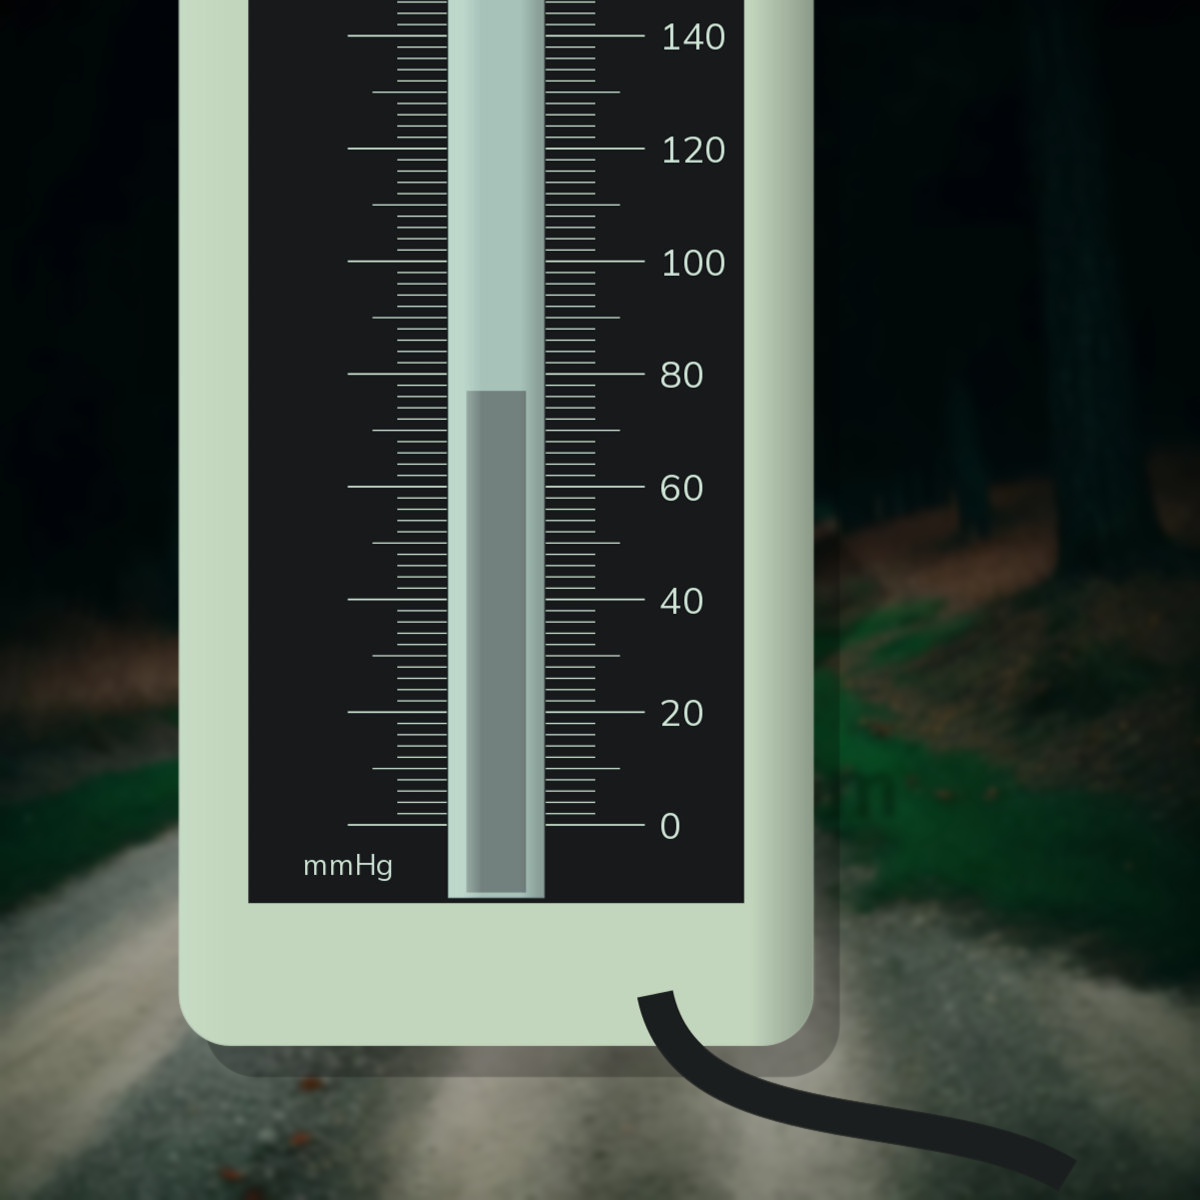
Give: 77,mmHg
